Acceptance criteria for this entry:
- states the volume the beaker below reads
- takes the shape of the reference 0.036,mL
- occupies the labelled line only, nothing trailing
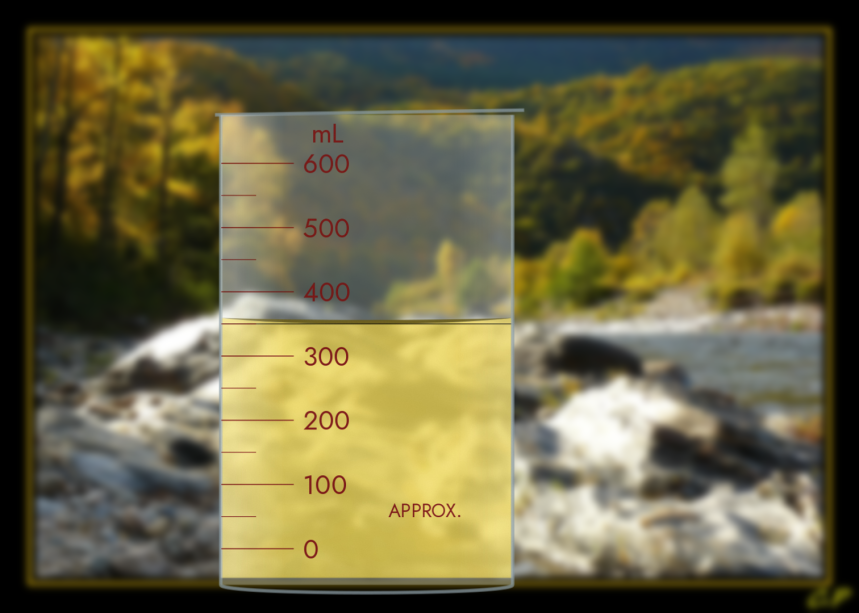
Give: 350,mL
